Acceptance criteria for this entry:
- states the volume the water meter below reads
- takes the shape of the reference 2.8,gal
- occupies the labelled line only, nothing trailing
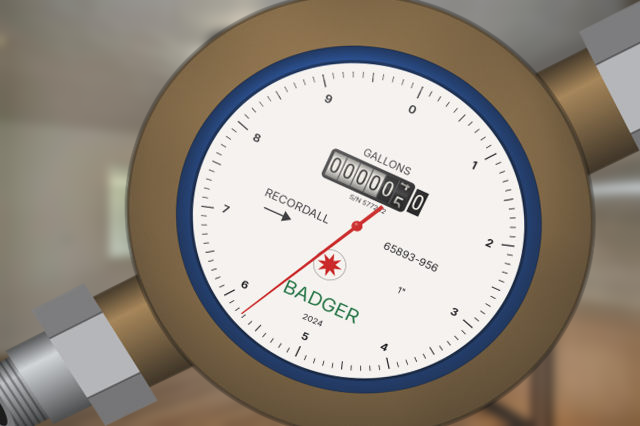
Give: 45.7,gal
